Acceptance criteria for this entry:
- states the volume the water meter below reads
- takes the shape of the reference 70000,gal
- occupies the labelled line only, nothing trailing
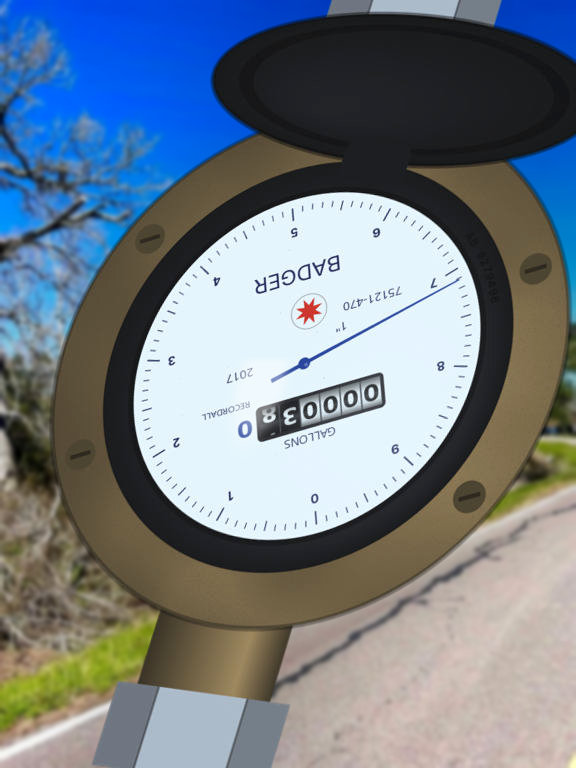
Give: 377.1,gal
